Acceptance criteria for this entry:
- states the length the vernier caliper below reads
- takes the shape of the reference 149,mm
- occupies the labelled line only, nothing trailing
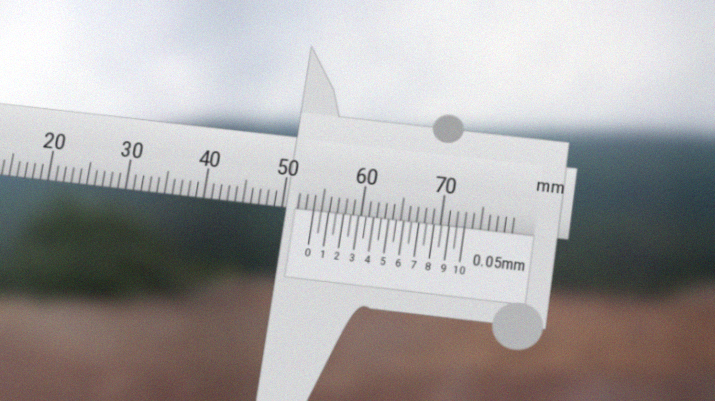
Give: 54.0,mm
